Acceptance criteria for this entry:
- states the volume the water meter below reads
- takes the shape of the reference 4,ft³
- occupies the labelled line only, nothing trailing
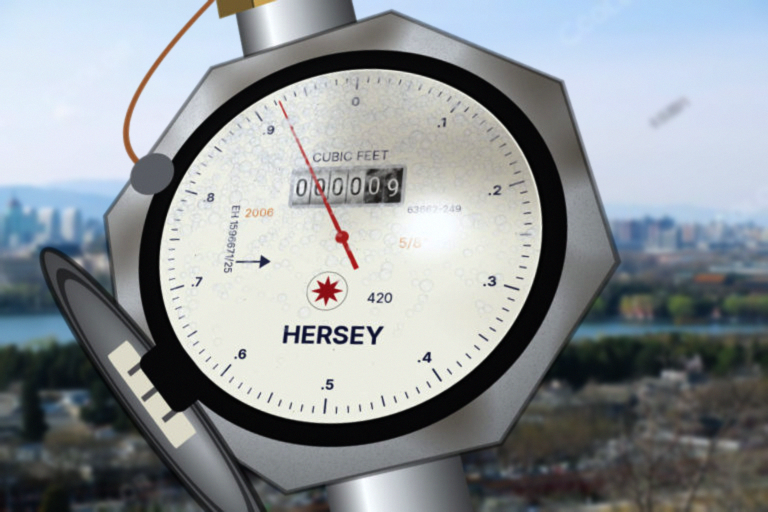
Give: 8.92,ft³
